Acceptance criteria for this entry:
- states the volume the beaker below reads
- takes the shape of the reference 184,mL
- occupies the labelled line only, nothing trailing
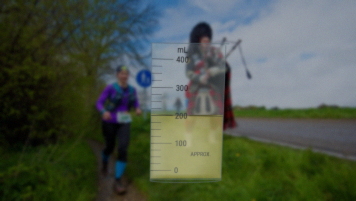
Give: 200,mL
